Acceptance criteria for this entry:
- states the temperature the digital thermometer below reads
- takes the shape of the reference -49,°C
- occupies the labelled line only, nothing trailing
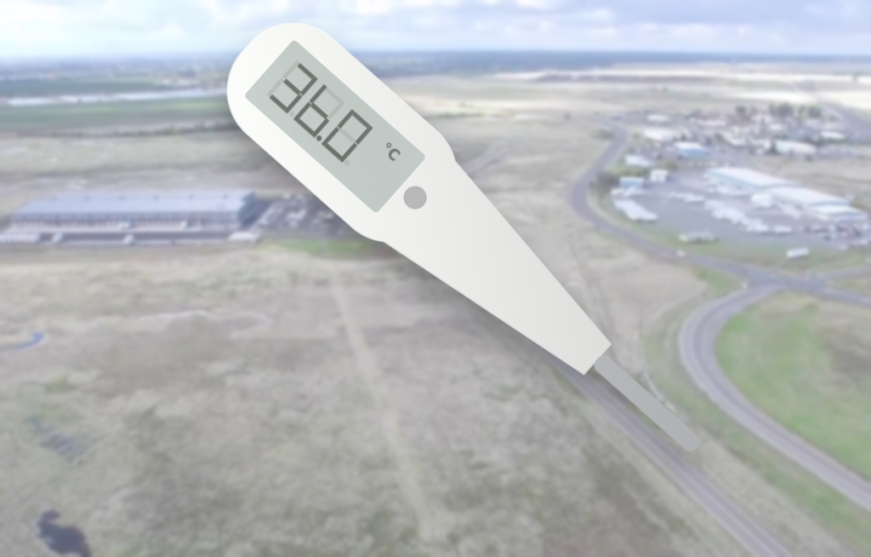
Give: 36.0,°C
